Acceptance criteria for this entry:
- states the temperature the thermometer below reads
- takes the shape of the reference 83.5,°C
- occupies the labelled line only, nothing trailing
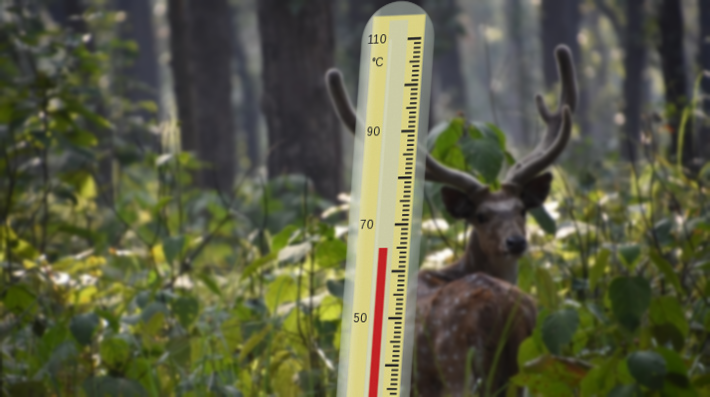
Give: 65,°C
